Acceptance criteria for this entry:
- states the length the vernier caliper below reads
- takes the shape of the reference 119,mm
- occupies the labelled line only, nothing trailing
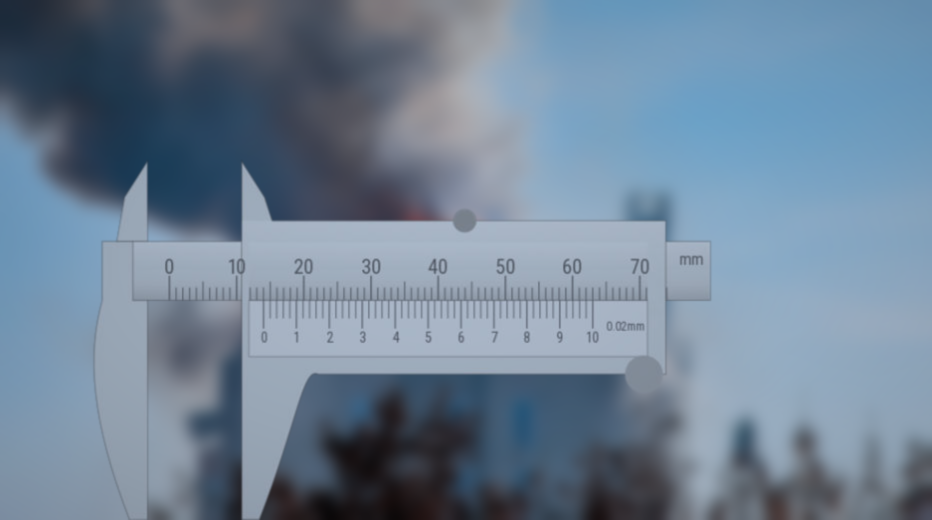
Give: 14.0,mm
